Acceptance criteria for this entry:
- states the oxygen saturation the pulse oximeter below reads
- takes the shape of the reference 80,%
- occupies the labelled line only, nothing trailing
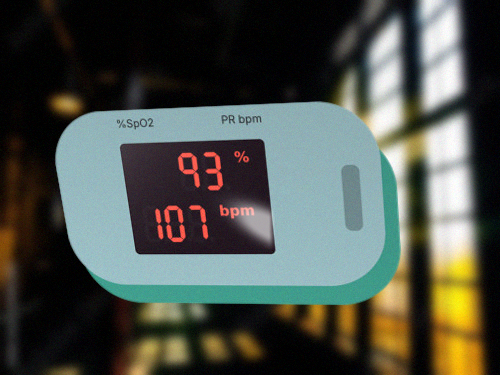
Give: 93,%
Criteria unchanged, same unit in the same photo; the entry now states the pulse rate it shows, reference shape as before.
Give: 107,bpm
